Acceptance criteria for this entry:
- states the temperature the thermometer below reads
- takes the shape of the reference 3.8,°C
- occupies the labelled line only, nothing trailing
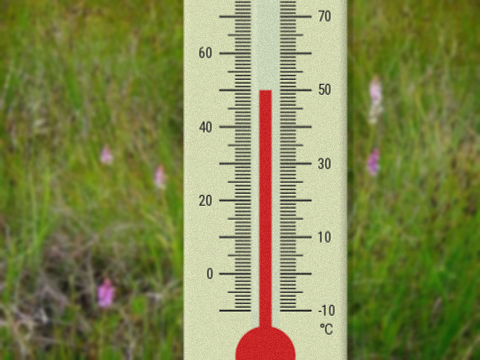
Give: 50,°C
